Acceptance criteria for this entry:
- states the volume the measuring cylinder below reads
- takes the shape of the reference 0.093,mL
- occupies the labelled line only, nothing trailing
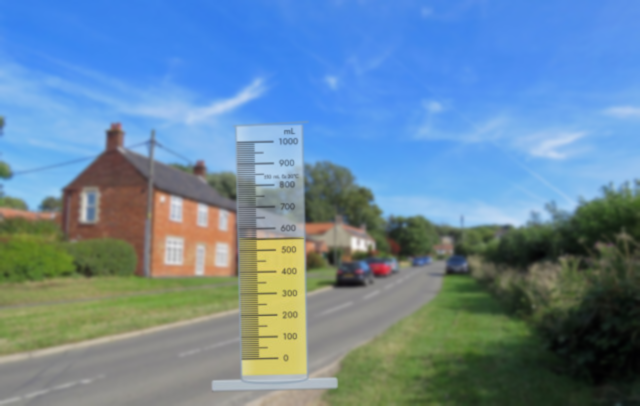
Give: 550,mL
